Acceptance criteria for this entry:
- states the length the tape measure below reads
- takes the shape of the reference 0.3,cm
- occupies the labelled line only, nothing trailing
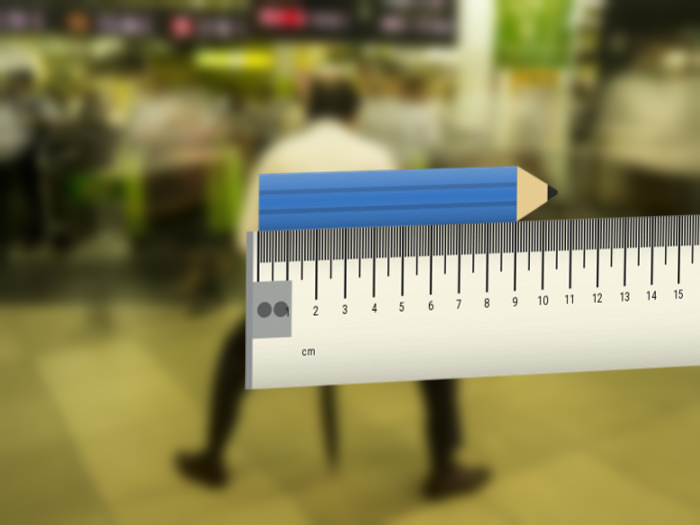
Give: 10.5,cm
